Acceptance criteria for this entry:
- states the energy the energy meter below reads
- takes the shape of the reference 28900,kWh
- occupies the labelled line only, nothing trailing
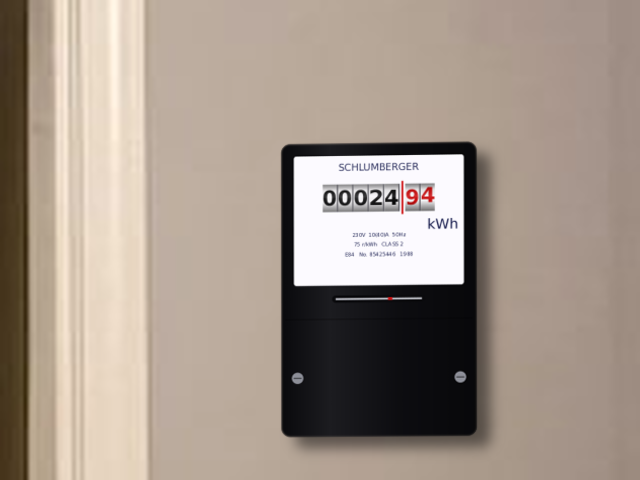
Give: 24.94,kWh
